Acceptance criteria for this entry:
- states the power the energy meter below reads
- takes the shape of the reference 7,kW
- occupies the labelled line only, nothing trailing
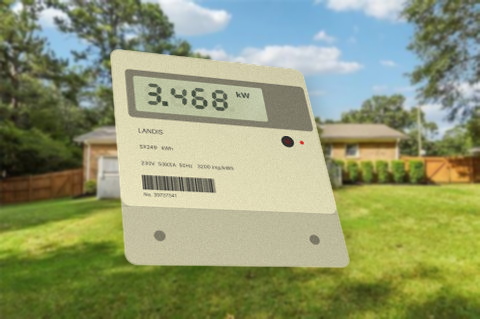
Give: 3.468,kW
